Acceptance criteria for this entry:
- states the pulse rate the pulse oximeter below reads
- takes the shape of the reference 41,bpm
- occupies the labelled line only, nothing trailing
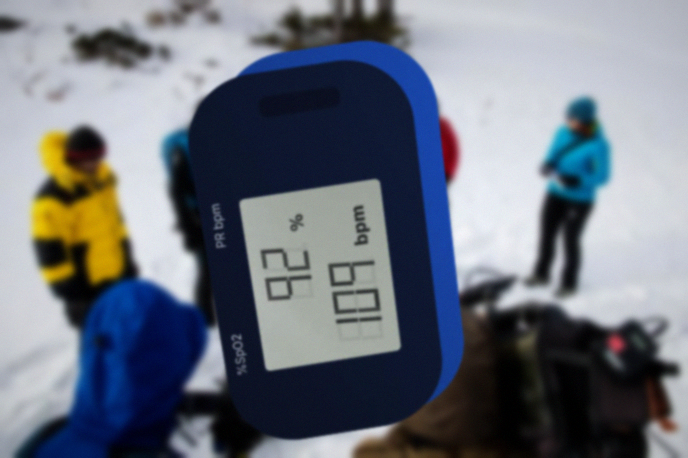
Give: 109,bpm
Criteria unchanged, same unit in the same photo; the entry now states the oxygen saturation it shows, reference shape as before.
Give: 92,%
